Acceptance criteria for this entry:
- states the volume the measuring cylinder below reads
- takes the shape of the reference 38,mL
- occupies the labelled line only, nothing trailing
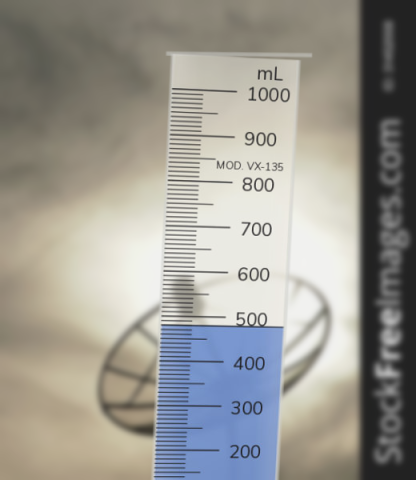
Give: 480,mL
